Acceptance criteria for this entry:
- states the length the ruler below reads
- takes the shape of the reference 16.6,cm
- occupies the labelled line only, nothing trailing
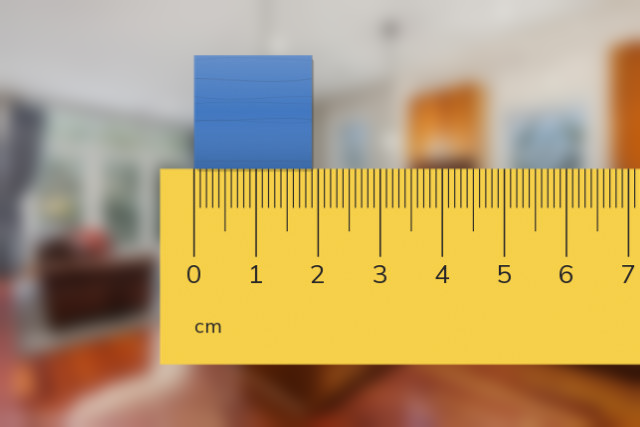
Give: 1.9,cm
